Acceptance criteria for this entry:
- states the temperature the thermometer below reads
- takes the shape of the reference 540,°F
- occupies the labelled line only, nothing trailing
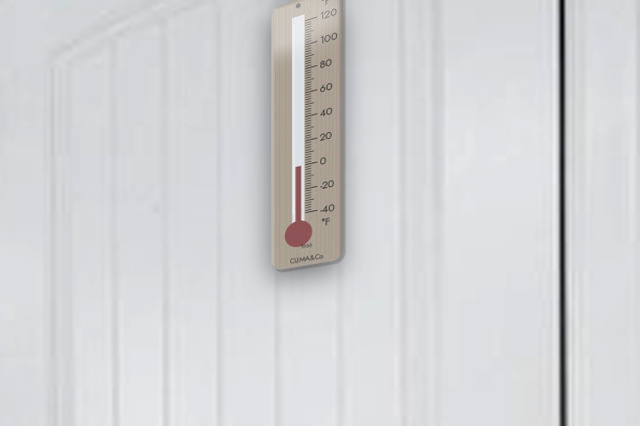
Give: 0,°F
